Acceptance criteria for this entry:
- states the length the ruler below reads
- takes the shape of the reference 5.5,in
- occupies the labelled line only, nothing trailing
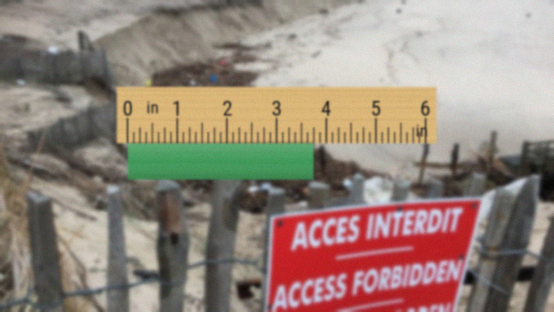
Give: 3.75,in
